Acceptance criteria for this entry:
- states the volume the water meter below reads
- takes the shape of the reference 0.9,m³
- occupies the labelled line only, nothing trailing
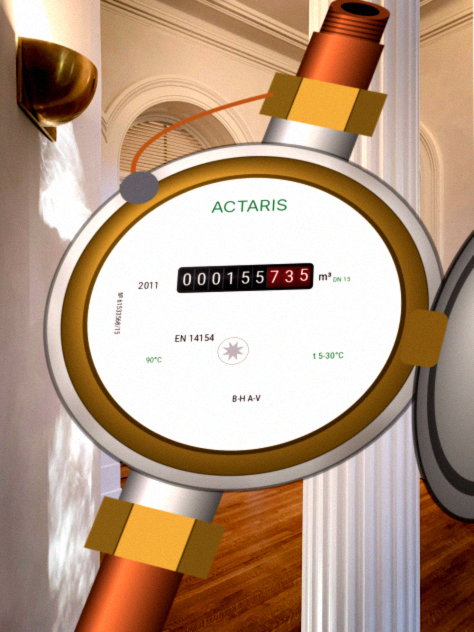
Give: 155.735,m³
